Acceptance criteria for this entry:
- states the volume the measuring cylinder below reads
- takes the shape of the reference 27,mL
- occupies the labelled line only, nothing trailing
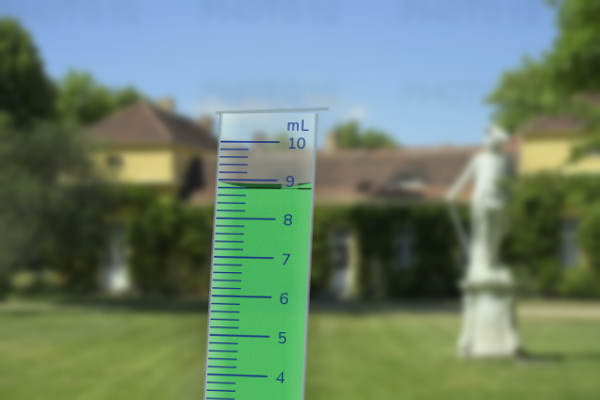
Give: 8.8,mL
